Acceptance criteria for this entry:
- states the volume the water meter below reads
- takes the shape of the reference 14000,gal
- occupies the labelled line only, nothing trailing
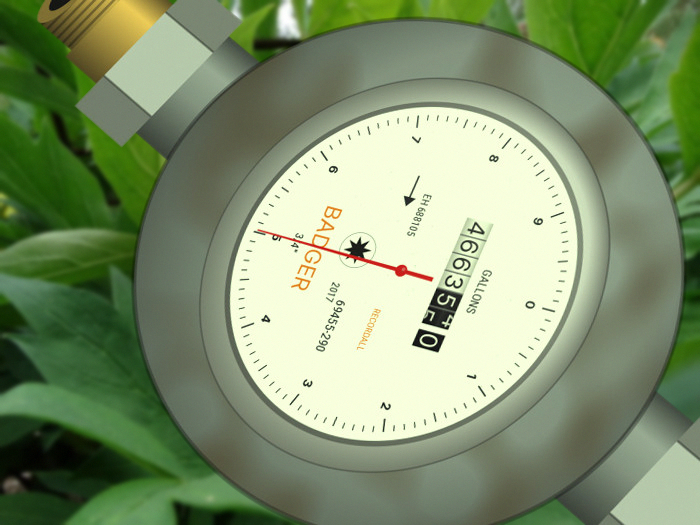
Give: 4663545.0,gal
